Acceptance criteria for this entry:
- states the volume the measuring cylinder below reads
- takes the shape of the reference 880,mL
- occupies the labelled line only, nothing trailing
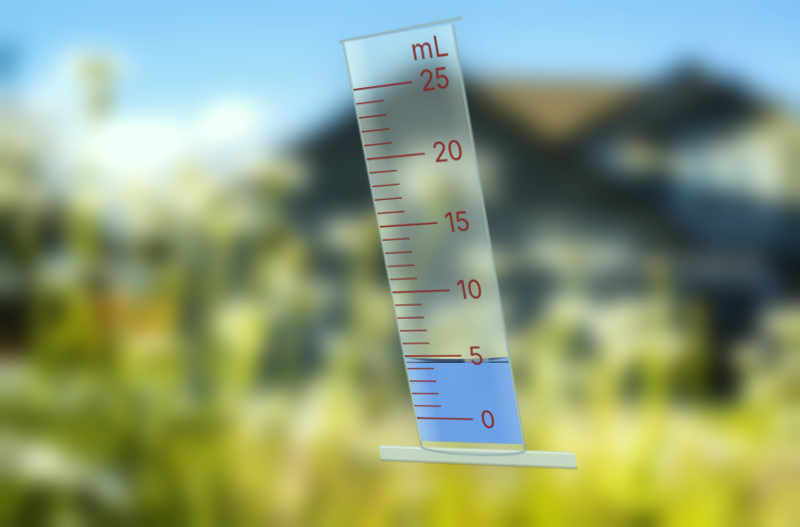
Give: 4.5,mL
